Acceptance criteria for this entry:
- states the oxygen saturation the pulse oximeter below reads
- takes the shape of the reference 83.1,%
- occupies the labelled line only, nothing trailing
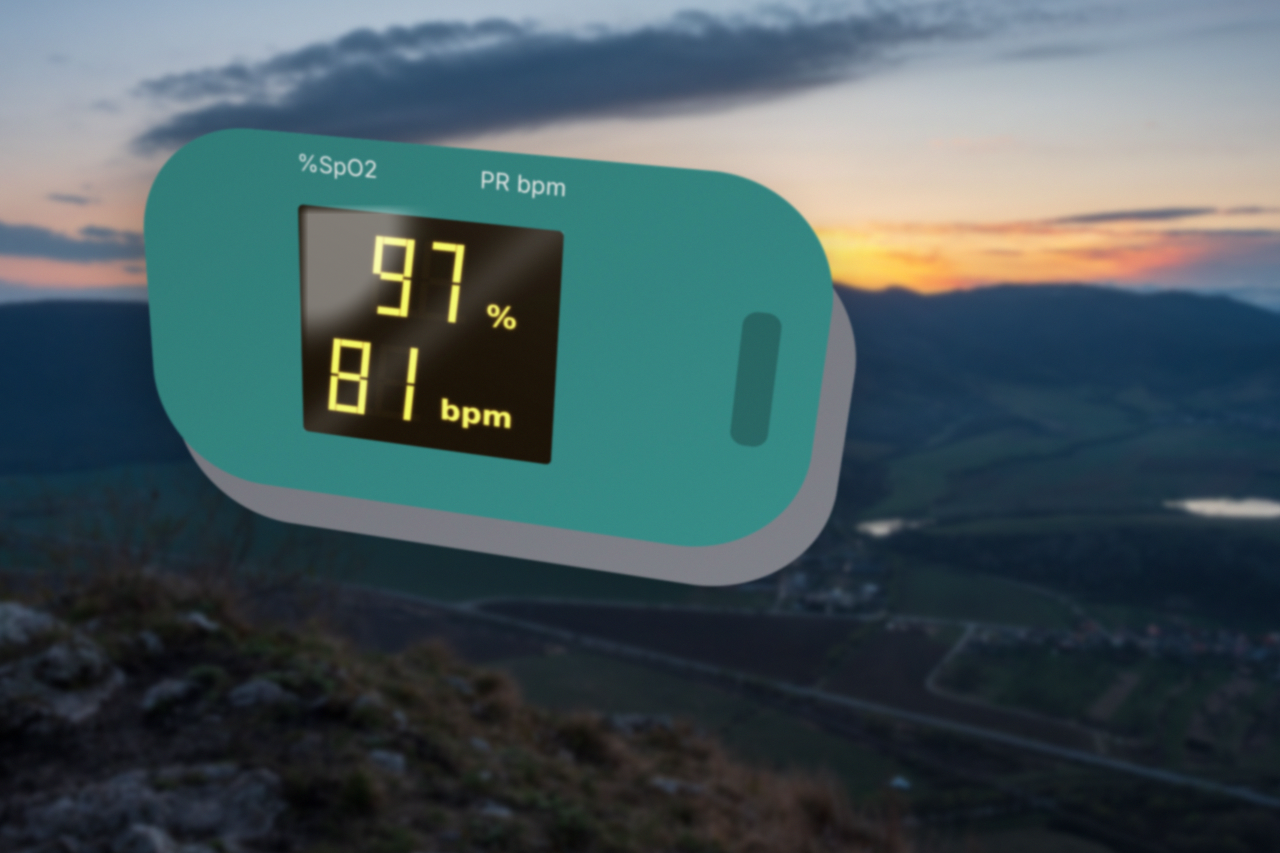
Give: 97,%
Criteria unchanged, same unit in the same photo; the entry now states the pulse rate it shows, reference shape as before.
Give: 81,bpm
